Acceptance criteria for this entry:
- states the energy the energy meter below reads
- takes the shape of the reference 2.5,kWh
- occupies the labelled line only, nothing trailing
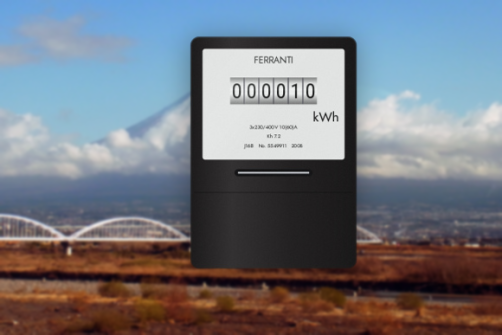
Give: 10,kWh
